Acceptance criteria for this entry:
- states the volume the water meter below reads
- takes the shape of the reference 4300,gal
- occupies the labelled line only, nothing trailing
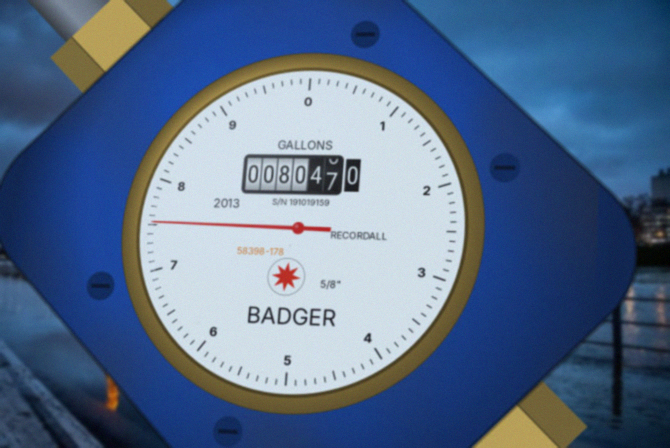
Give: 80467.5,gal
